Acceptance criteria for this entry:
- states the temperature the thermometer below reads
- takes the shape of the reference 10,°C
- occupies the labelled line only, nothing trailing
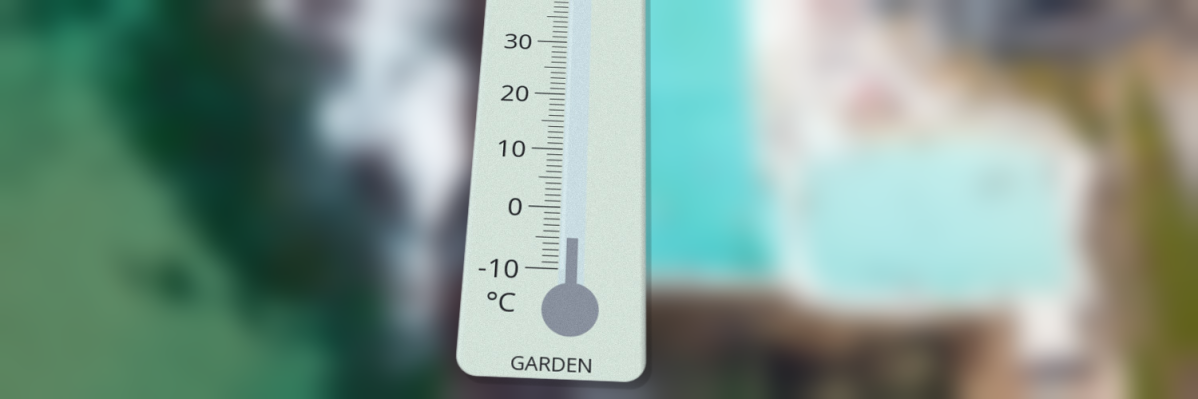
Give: -5,°C
